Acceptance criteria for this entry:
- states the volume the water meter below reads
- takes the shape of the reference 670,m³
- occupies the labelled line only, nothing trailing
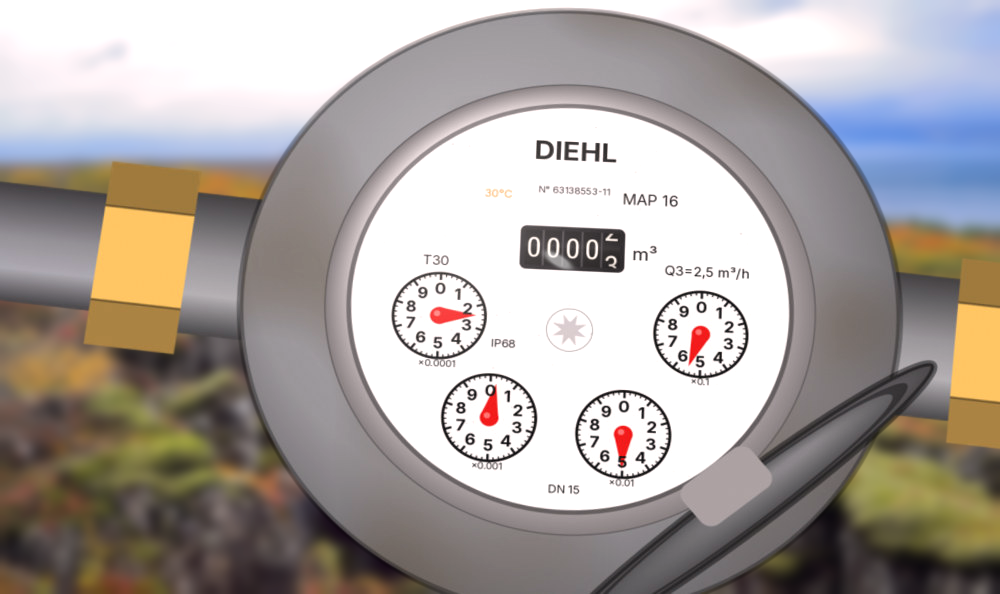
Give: 2.5502,m³
